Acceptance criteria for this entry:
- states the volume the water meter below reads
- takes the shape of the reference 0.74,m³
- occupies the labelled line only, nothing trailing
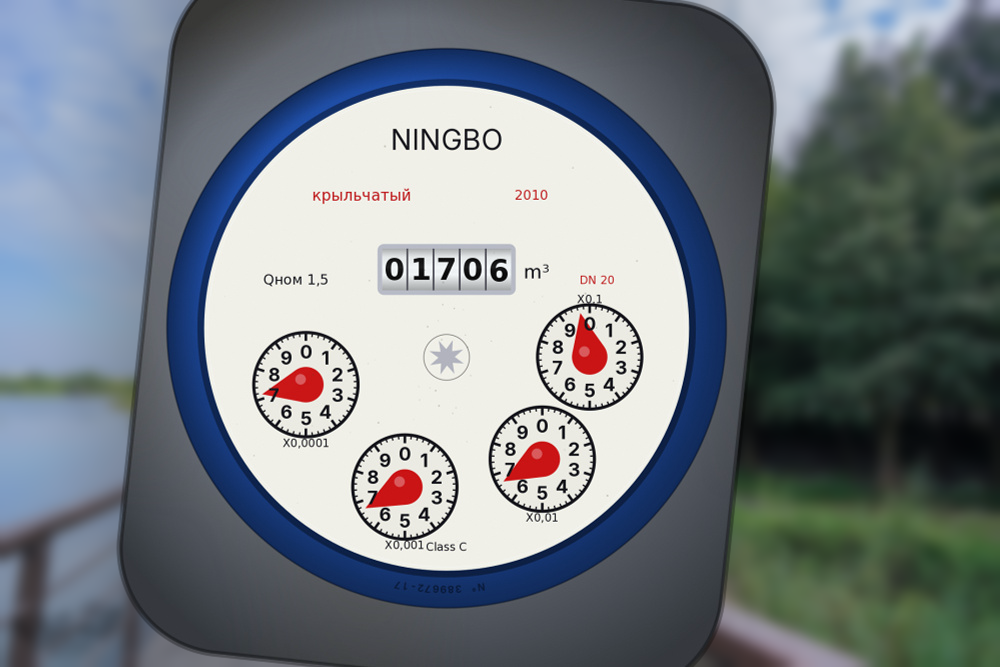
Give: 1705.9667,m³
